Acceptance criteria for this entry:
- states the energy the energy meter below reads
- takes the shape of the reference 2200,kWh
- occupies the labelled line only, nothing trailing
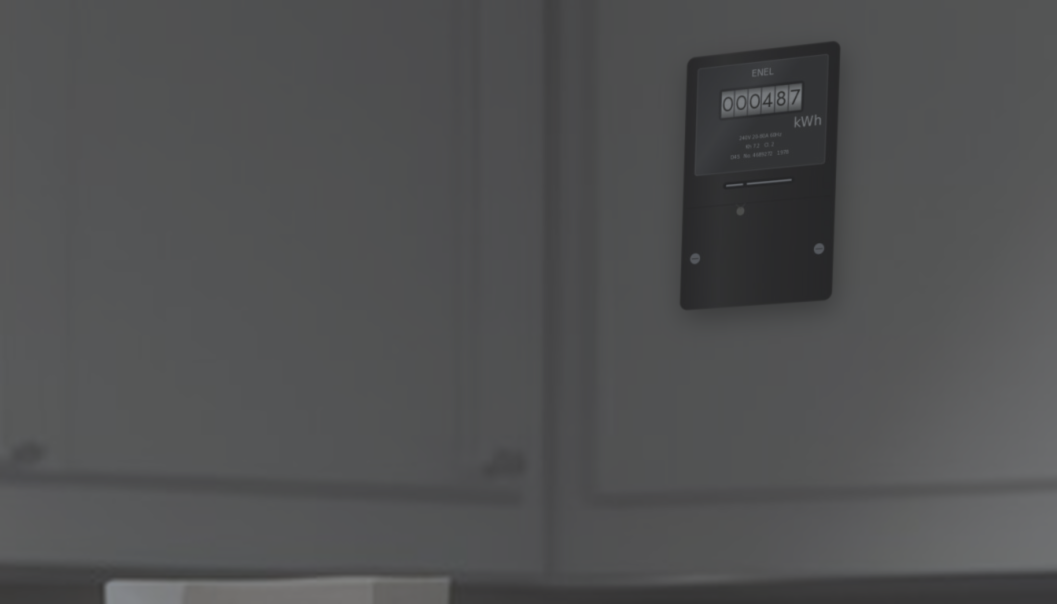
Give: 487,kWh
